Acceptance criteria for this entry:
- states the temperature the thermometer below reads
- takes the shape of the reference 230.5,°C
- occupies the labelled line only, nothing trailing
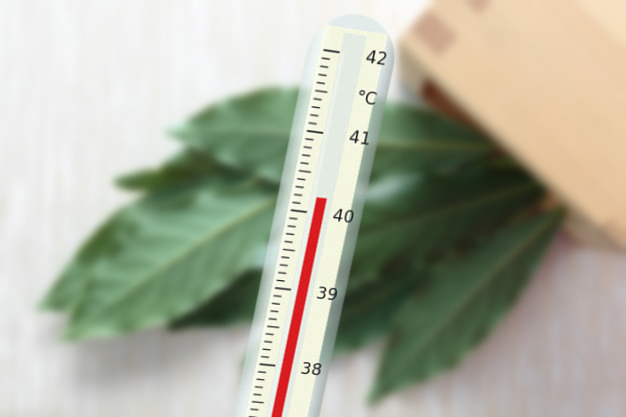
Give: 40.2,°C
